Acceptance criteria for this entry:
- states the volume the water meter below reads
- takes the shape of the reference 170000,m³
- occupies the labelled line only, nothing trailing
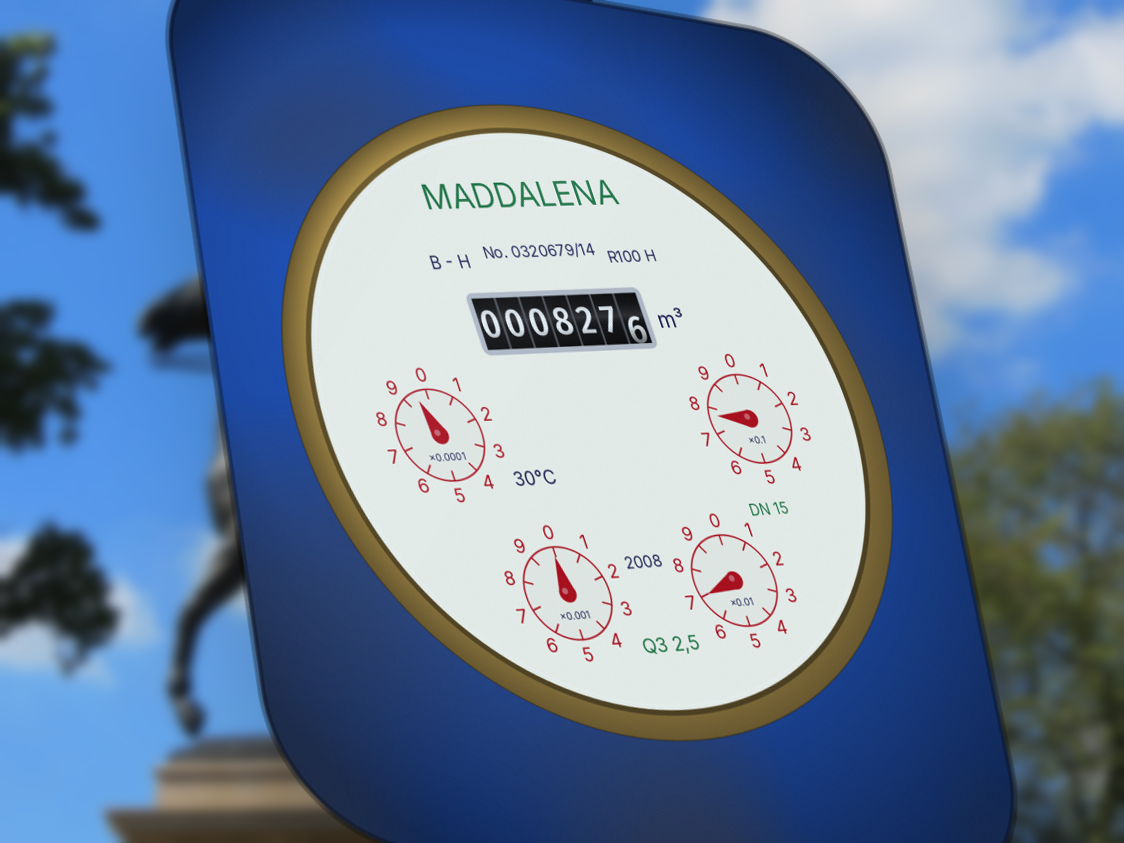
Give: 8275.7699,m³
